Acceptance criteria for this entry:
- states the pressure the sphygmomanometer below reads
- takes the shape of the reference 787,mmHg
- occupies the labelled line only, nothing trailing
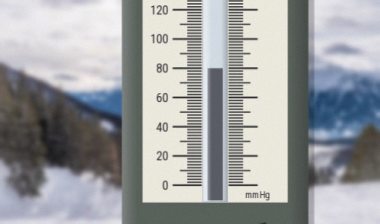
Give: 80,mmHg
